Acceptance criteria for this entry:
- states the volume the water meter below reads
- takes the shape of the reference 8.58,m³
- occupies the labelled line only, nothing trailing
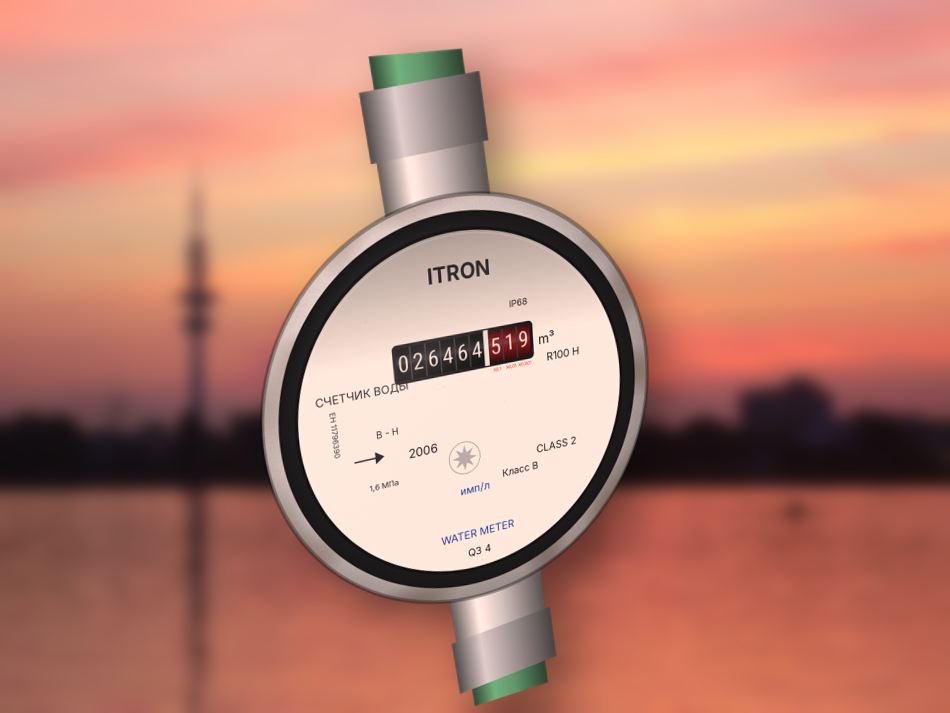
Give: 26464.519,m³
